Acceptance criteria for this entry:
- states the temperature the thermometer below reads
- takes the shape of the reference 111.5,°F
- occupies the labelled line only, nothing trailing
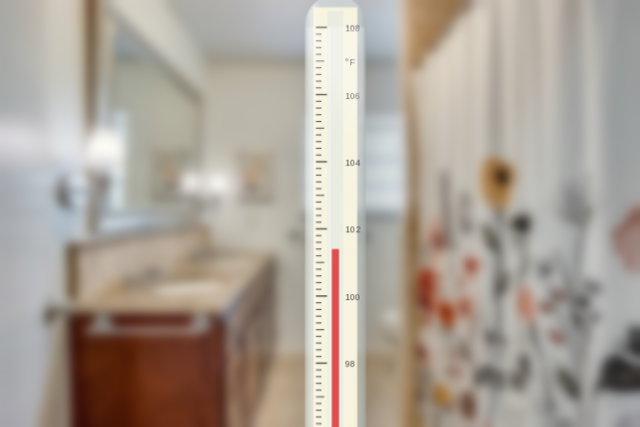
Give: 101.4,°F
